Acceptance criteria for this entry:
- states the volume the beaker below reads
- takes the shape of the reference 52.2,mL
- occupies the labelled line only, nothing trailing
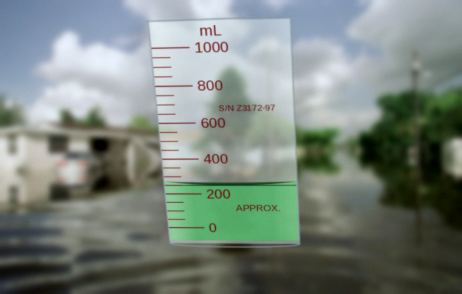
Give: 250,mL
